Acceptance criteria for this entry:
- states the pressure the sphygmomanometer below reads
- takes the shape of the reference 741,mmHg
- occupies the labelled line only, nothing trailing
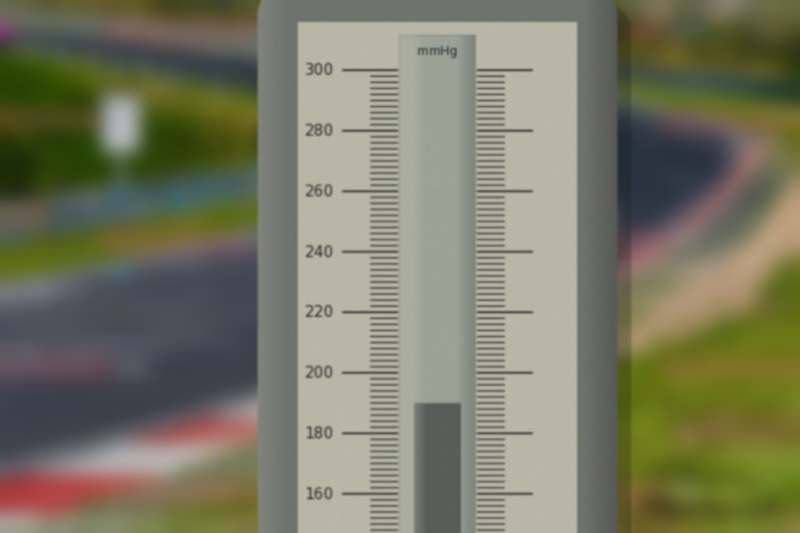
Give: 190,mmHg
